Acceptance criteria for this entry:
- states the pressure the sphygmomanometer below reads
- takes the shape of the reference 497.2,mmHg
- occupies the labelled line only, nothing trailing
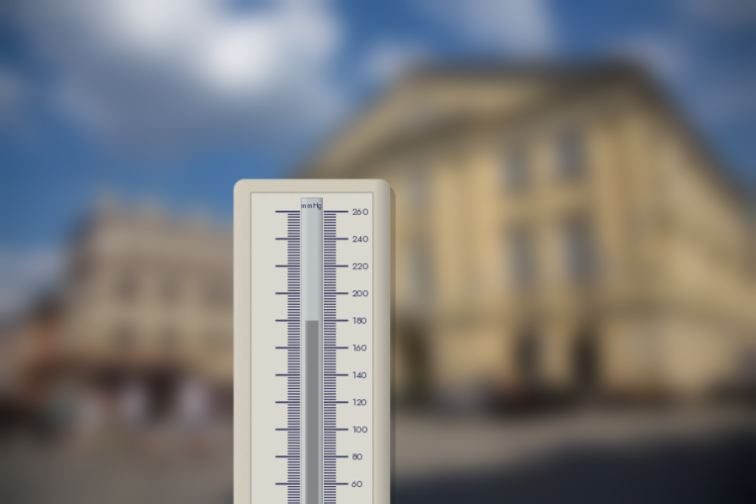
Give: 180,mmHg
